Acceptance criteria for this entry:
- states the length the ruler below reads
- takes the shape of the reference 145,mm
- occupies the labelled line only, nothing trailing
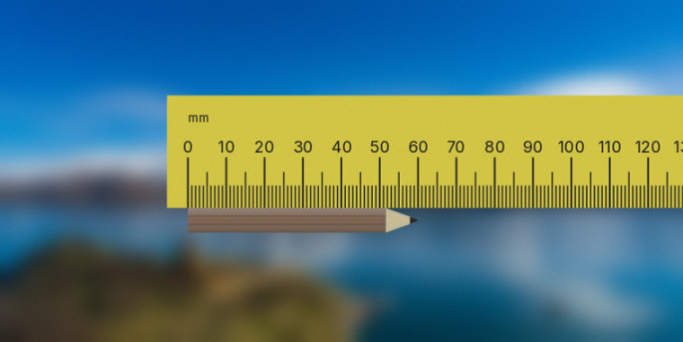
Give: 60,mm
